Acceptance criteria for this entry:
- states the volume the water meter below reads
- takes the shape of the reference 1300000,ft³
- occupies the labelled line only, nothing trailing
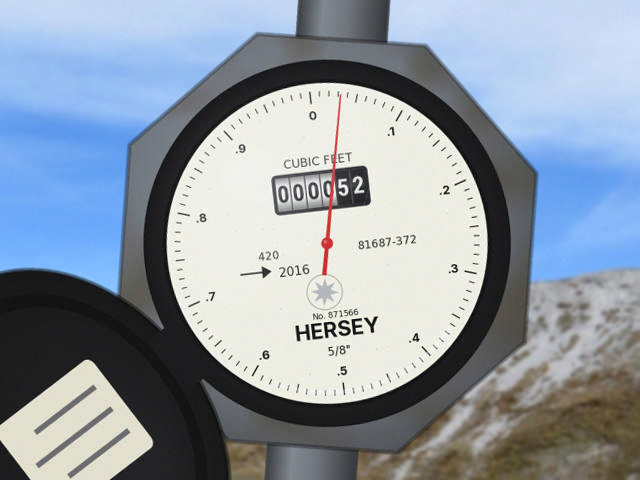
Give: 52.03,ft³
